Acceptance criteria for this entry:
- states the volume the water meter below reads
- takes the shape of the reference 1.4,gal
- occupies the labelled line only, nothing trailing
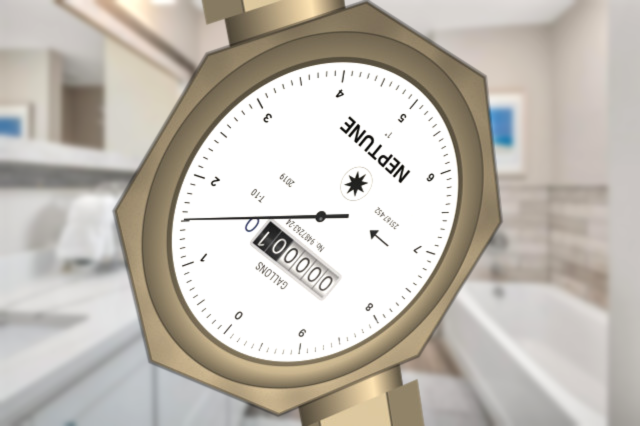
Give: 11.5,gal
